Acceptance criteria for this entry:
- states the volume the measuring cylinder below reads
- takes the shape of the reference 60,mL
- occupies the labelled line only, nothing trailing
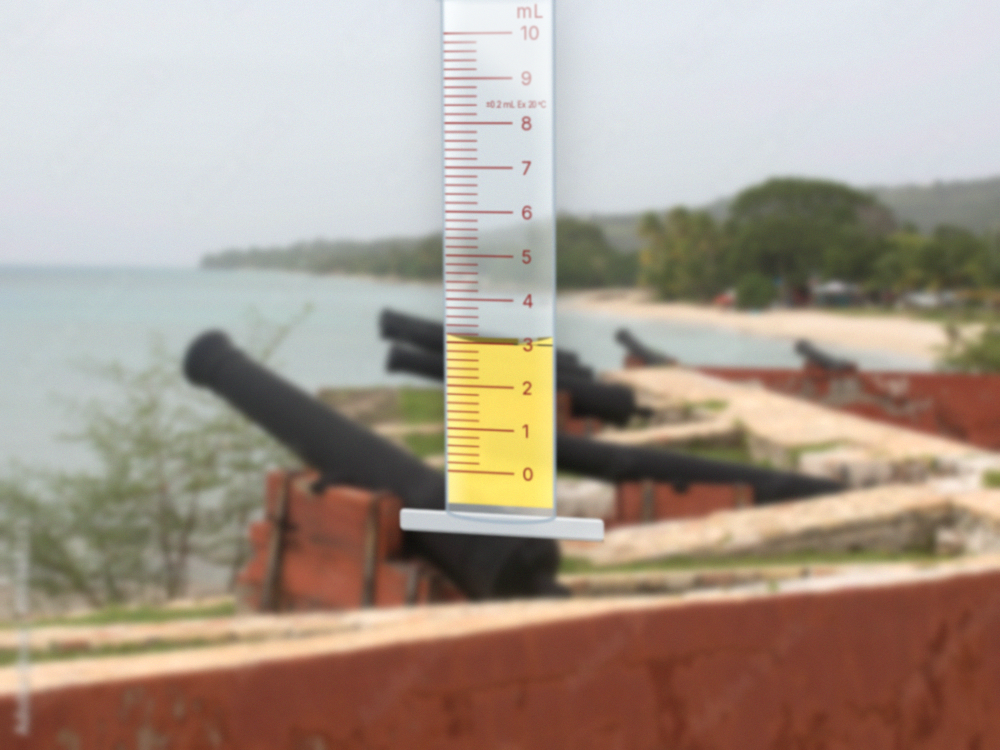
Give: 3,mL
